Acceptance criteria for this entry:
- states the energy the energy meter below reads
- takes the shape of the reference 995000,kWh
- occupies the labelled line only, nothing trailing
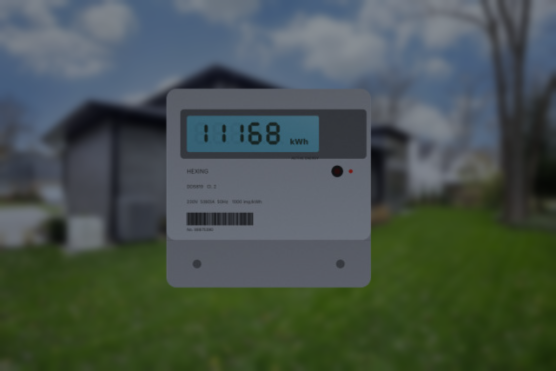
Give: 11168,kWh
